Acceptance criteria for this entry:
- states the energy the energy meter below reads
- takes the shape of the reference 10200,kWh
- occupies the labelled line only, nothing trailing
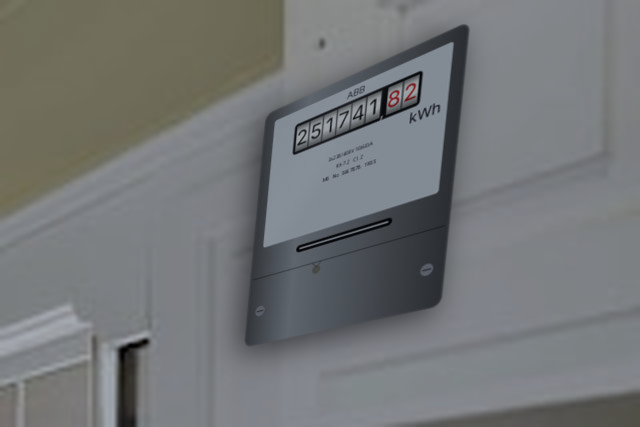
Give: 251741.82,kWh
